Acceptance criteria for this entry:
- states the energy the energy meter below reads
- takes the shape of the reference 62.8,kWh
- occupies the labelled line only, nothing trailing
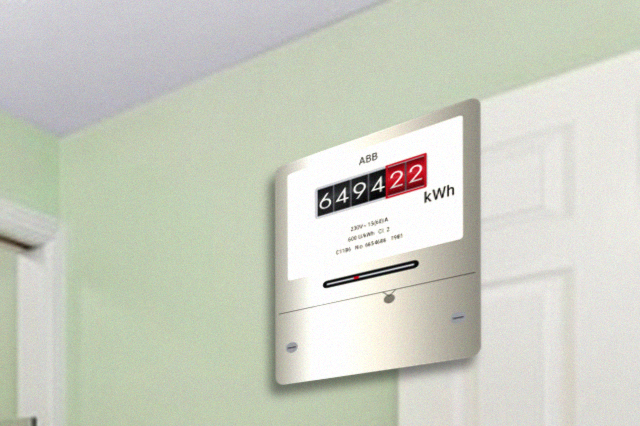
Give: 6494.22,kWh
